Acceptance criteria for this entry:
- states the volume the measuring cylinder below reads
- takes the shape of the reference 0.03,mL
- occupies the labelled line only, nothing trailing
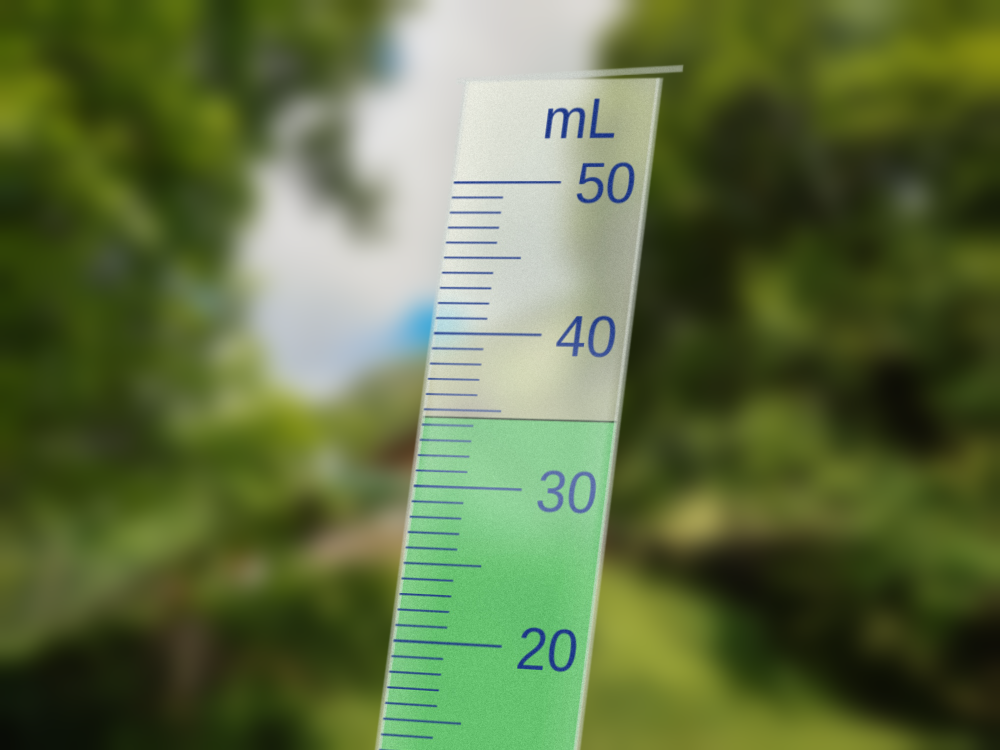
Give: 34.5,mL
